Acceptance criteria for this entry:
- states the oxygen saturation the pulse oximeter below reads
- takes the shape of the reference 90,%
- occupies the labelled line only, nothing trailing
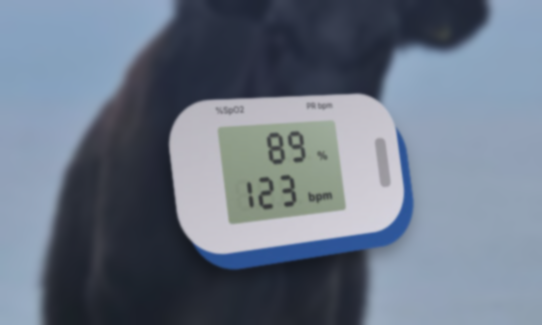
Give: 89,%
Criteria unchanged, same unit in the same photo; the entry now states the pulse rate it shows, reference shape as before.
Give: 123,bpm
